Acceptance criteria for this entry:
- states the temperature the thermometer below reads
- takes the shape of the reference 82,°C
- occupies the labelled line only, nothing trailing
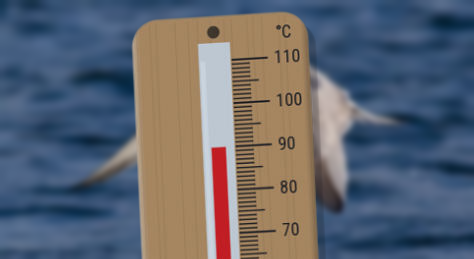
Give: 90,°C
